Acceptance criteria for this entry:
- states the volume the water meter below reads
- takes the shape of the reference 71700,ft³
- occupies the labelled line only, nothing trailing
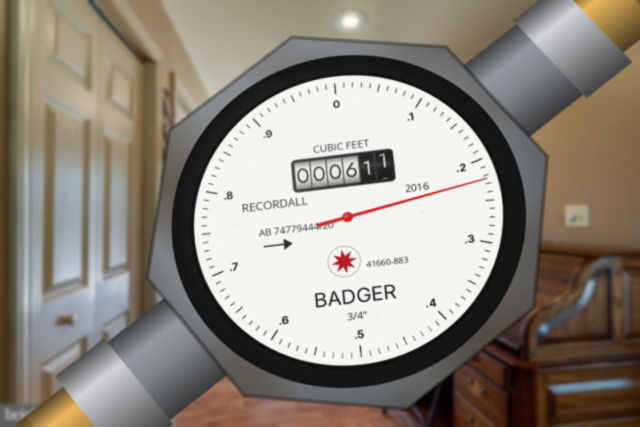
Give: 611.22,ft³
